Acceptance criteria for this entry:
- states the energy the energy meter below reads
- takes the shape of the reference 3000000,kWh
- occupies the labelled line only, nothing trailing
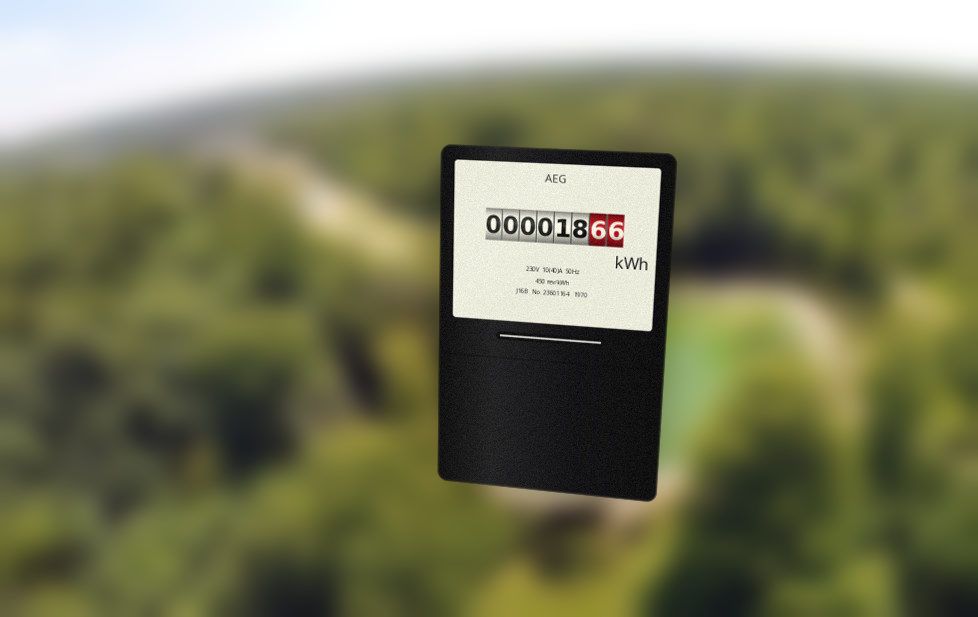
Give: 18.66,kWh
